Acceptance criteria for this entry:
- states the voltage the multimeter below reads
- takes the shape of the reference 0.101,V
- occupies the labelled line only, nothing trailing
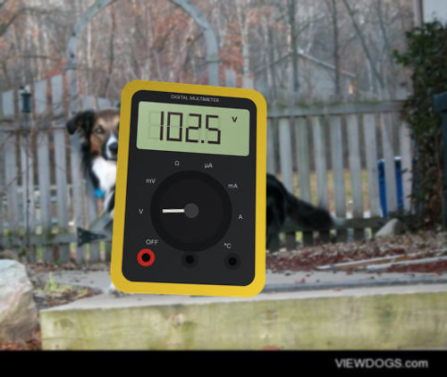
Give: 102.5,V
